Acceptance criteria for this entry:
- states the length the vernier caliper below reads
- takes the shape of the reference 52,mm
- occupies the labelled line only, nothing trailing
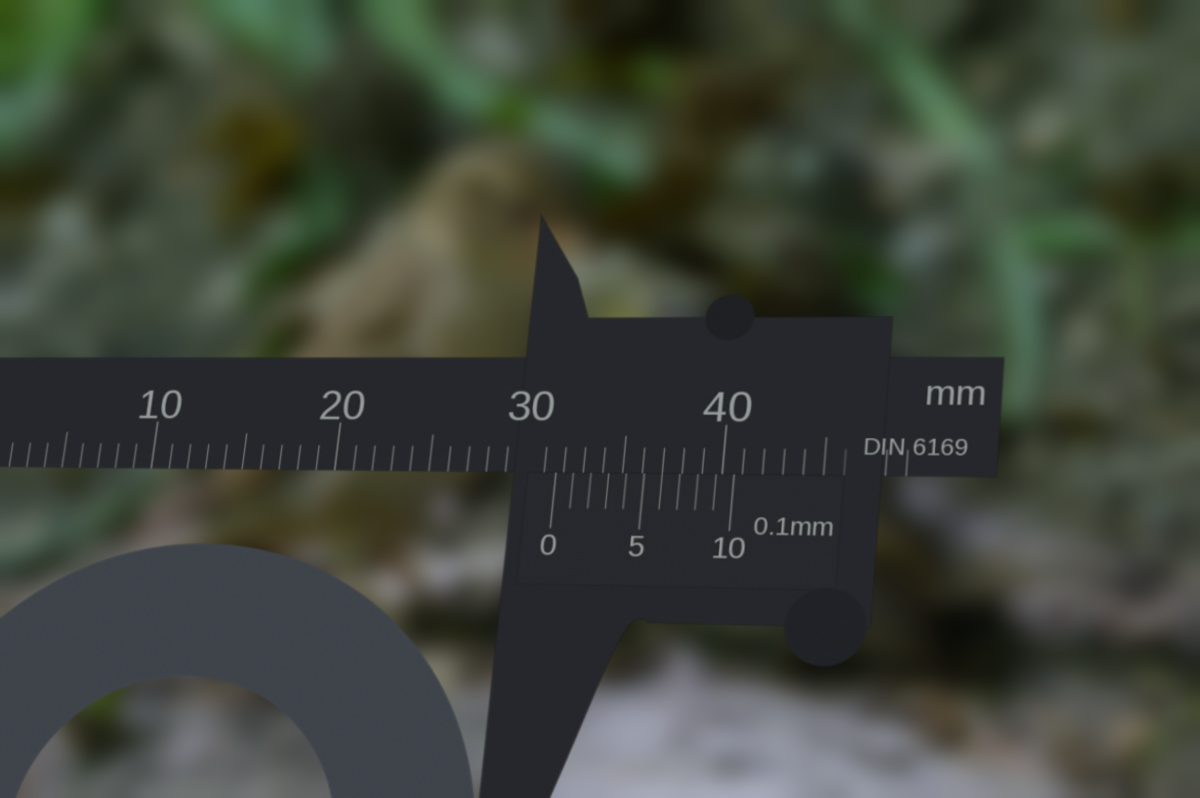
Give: 31.6,mm
